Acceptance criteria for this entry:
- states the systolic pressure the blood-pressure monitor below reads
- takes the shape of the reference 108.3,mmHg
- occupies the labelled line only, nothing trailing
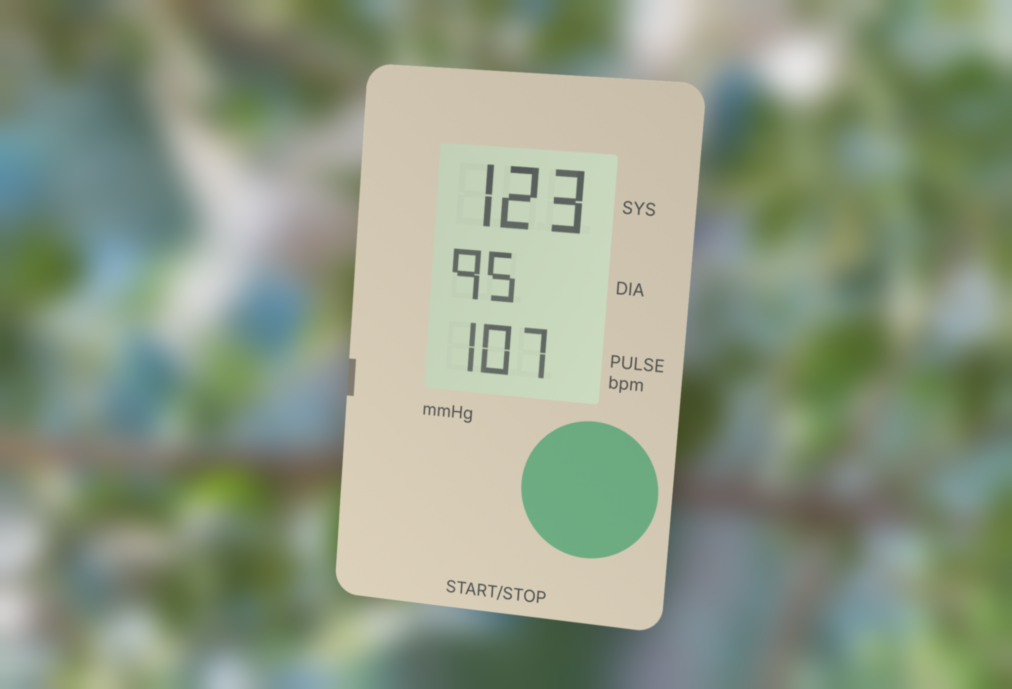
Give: 123,mmHg
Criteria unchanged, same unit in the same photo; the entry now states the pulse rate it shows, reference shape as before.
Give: 107,bpm
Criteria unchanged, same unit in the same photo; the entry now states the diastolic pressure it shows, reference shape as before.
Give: 95,mmHg
